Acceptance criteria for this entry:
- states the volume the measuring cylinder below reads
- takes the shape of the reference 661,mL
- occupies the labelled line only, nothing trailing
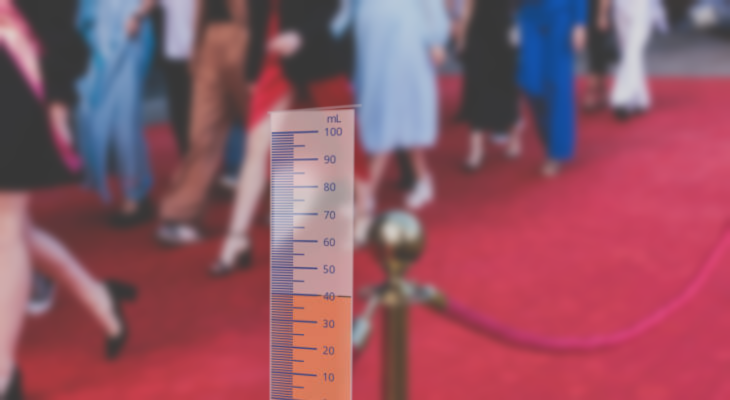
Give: 40,mL
